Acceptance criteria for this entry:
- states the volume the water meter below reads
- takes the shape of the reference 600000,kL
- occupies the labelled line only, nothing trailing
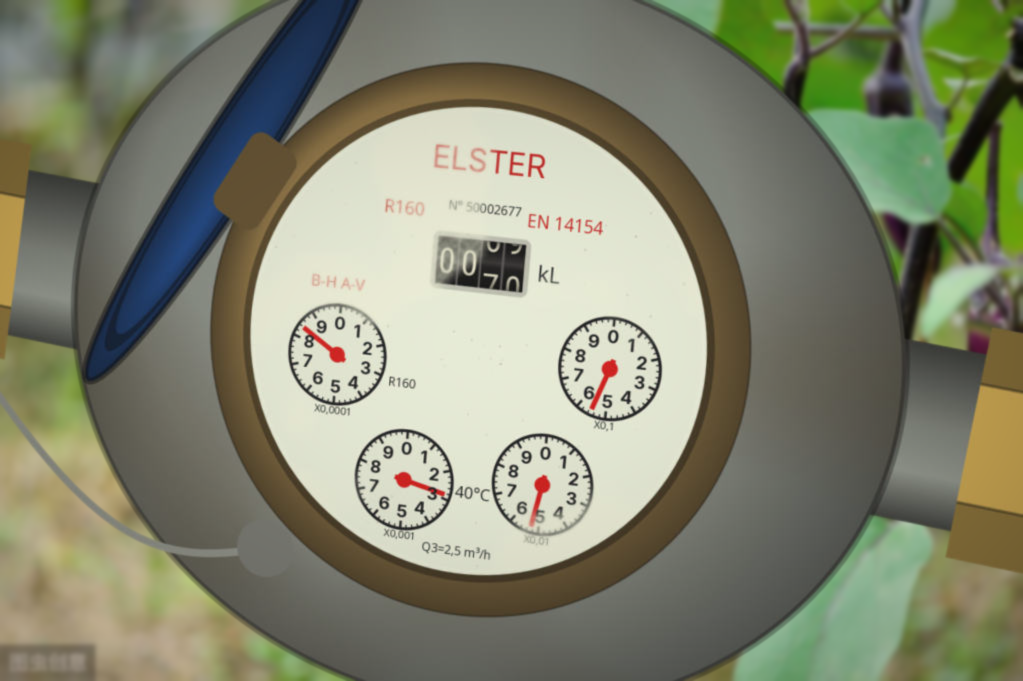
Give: 69.5528,kL
